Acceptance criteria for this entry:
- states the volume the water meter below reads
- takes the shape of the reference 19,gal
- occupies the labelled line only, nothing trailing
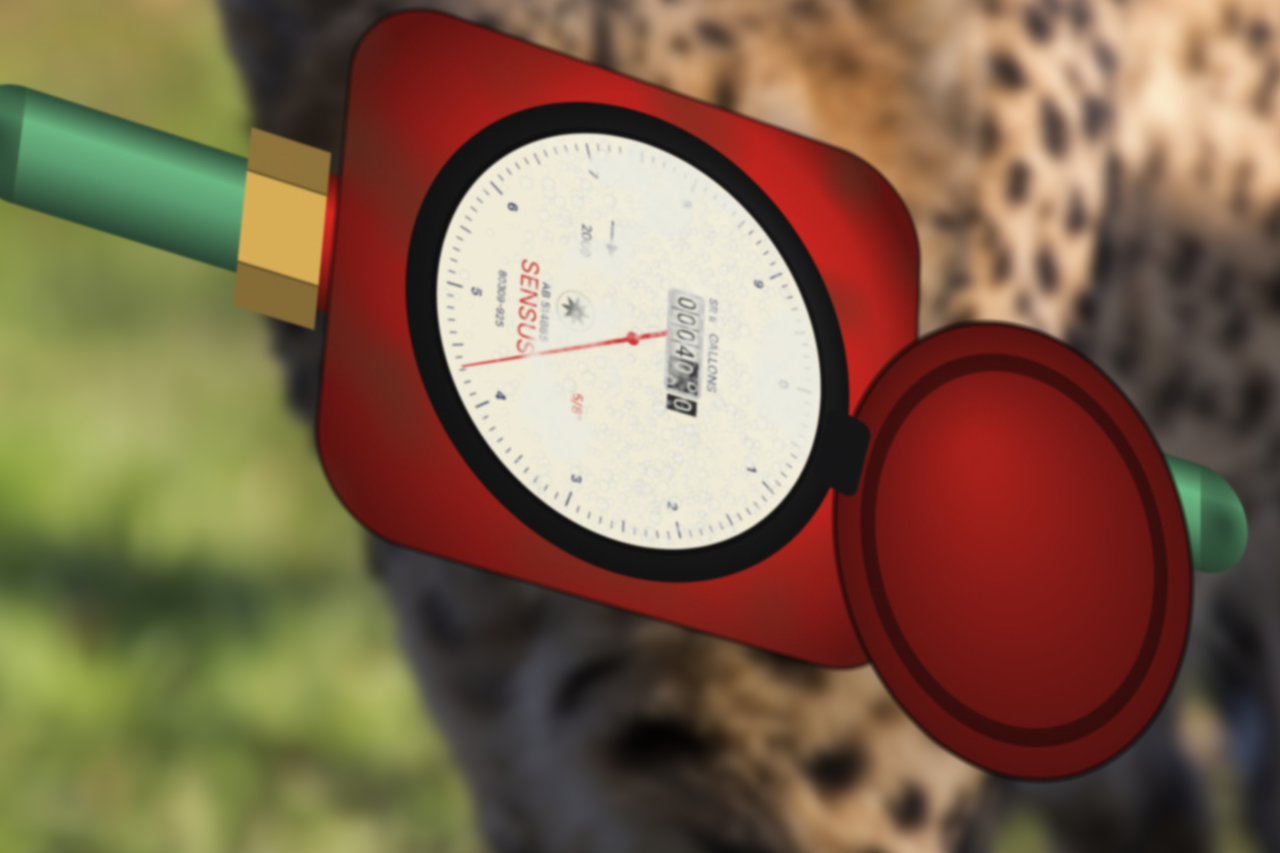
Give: 4084.3,gal
